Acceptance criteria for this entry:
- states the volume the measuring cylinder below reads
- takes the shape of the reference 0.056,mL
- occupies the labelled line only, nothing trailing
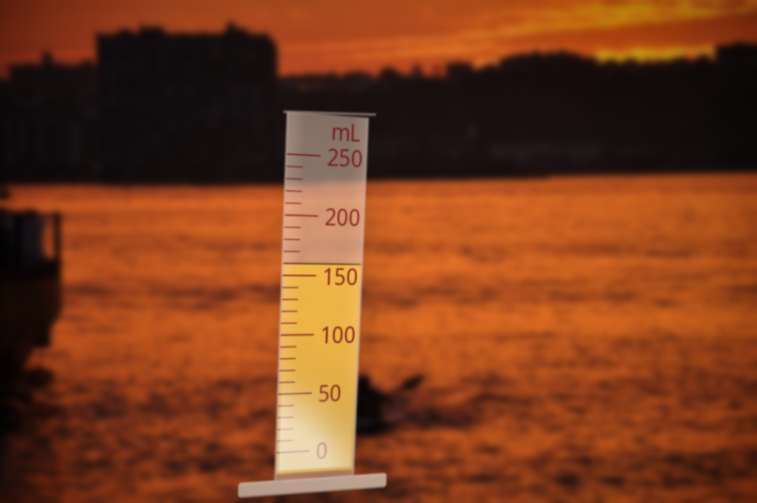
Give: 160,mL
